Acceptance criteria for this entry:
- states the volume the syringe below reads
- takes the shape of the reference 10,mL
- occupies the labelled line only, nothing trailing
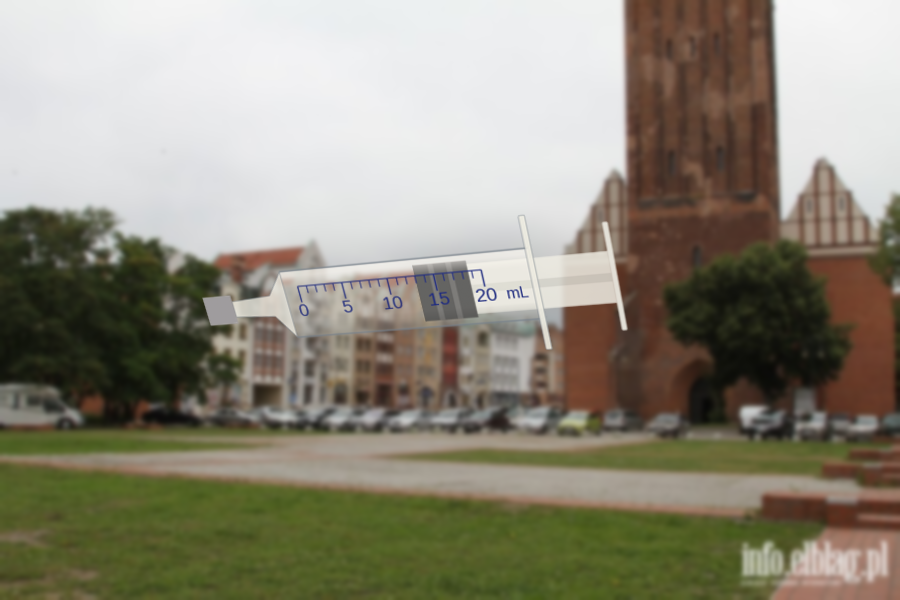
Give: 13,mL
